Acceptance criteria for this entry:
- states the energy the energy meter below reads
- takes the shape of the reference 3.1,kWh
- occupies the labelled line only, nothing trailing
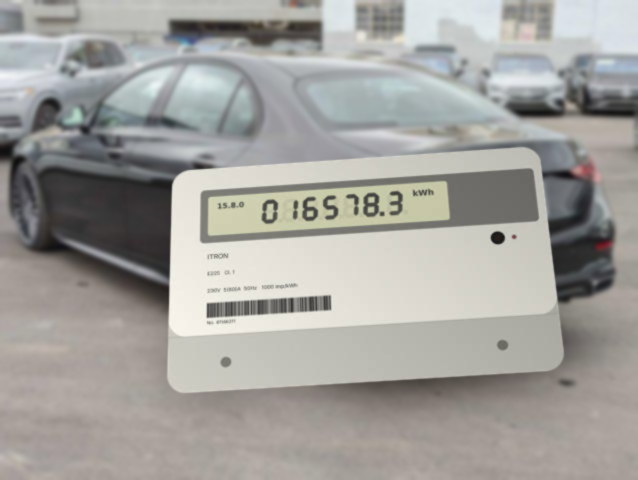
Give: 16578.3,kWh
